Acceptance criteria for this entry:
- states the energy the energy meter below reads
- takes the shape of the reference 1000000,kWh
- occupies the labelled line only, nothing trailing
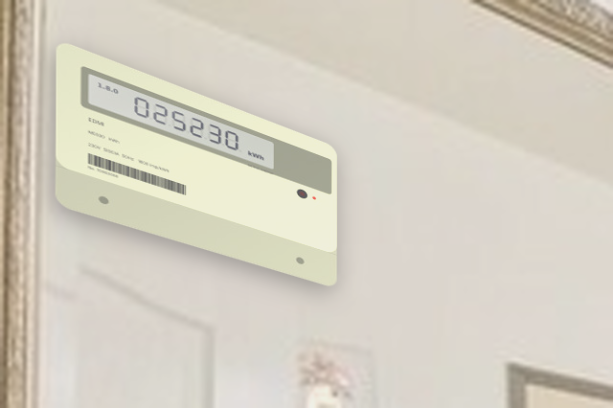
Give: 25230,kWh
